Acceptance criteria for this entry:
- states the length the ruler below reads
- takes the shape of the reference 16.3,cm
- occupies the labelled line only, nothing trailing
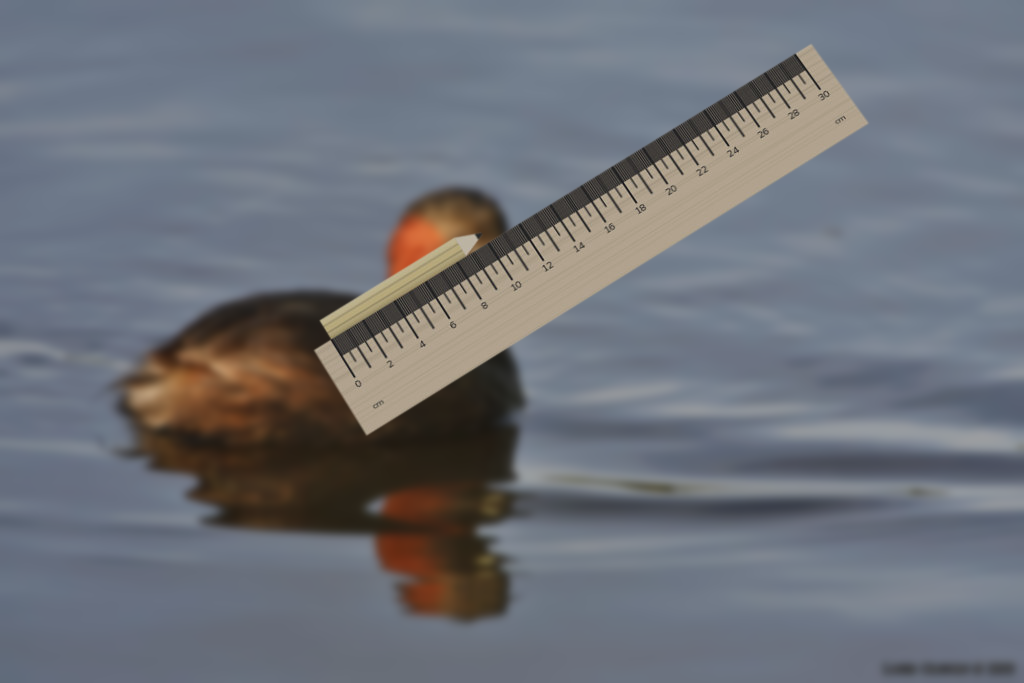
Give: 10,cm
